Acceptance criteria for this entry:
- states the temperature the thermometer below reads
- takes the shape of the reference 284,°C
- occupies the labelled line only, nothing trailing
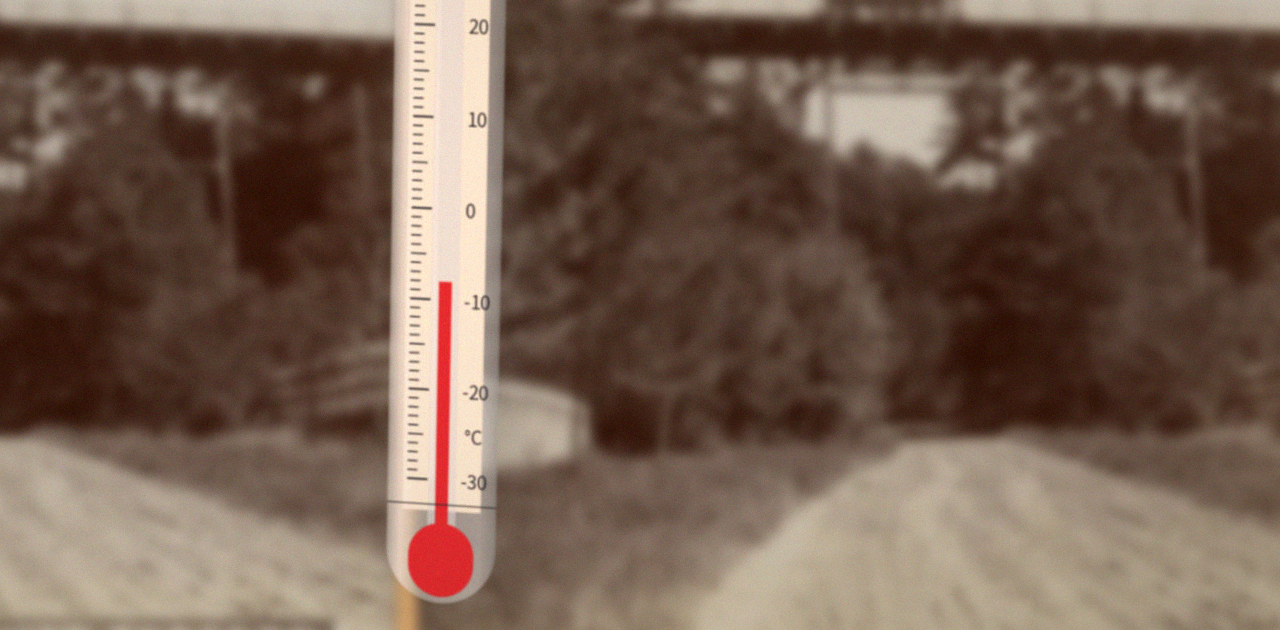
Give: -8,°C
